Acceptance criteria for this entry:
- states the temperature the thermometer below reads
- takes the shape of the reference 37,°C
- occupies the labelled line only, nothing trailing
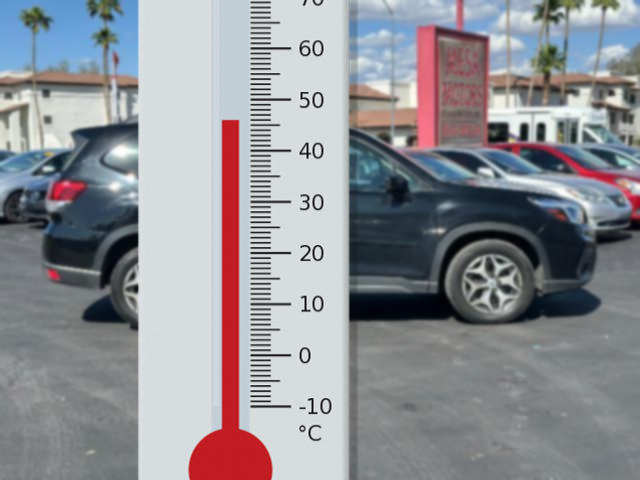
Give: 46,°C
